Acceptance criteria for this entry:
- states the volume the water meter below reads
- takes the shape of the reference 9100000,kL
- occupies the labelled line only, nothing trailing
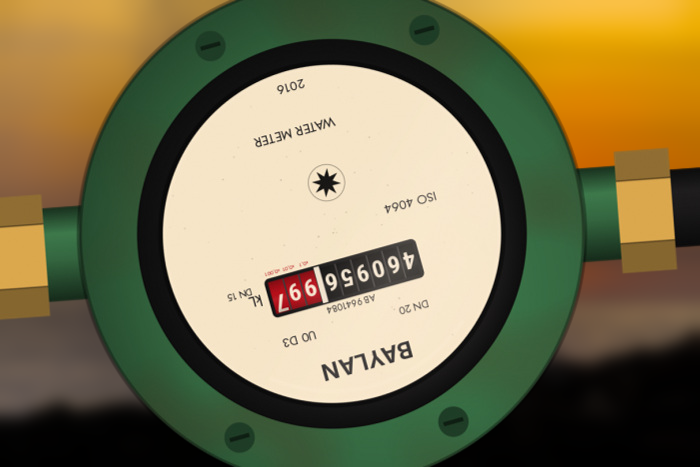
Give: 460956.997,kL
